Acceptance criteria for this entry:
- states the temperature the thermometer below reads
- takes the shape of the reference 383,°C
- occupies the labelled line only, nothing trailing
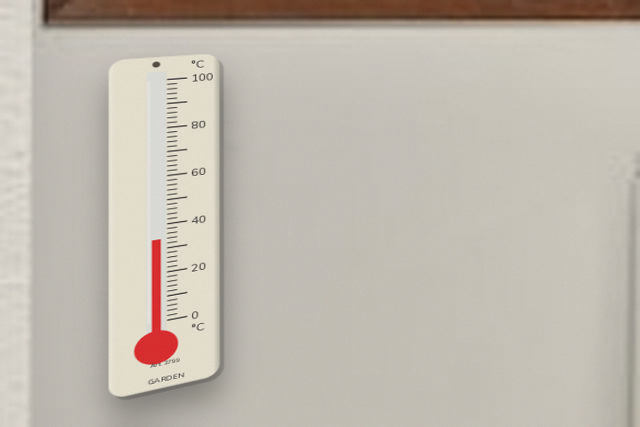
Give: 34,°C
